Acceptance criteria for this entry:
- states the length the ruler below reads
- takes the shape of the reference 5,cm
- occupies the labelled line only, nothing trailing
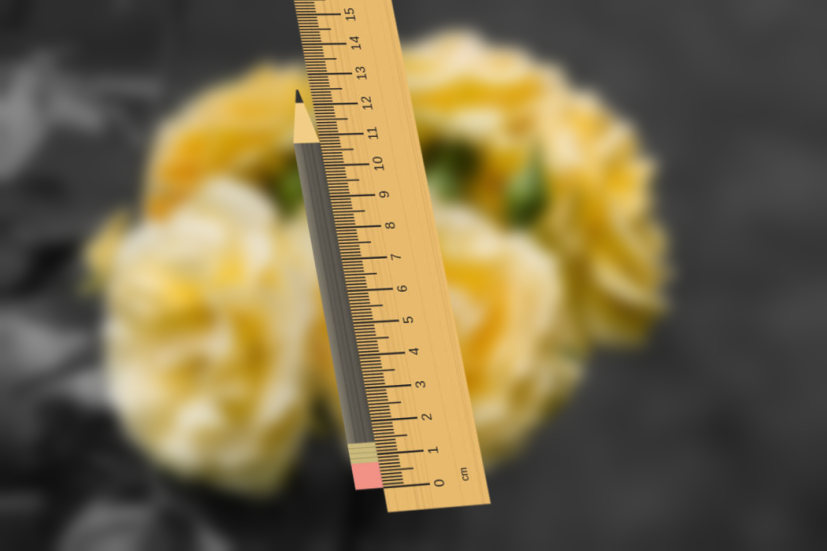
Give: 12.5,cm
